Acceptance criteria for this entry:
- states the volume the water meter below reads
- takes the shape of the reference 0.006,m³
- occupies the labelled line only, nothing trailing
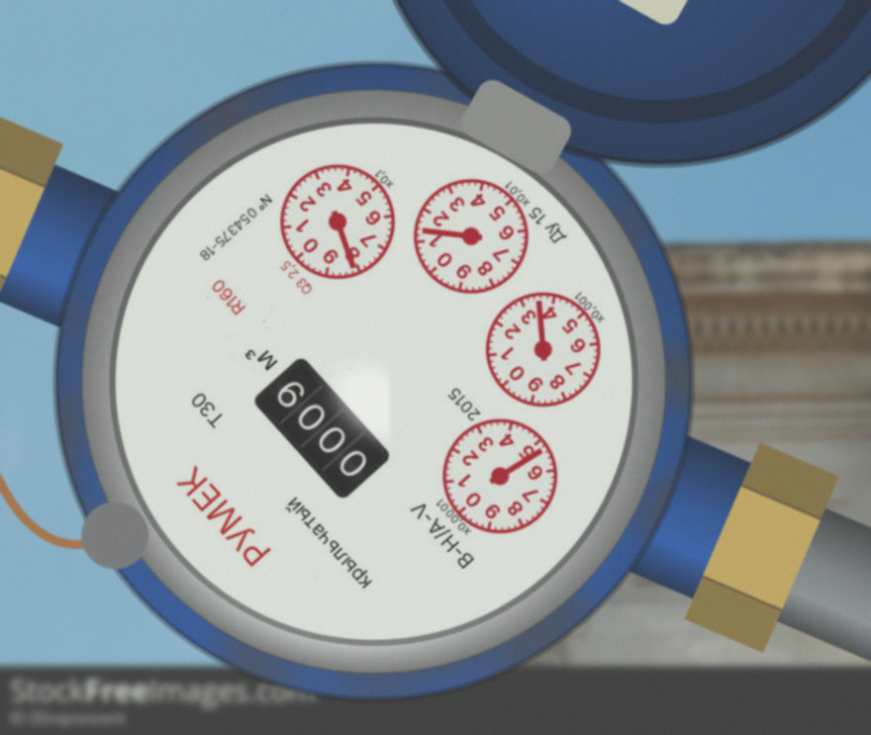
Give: 9.8135,m³
